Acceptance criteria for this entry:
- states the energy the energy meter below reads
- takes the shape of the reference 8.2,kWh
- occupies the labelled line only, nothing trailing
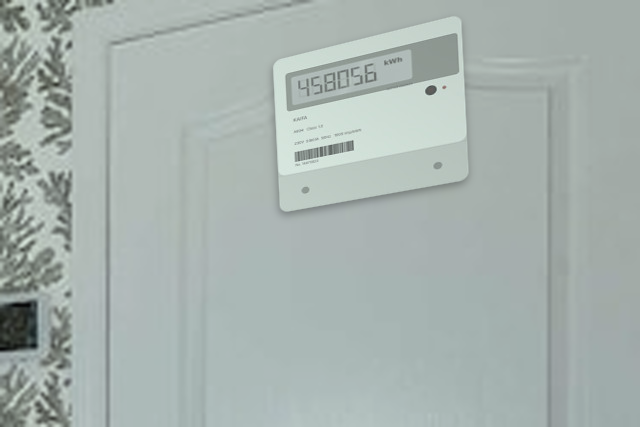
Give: 458056,kWh
